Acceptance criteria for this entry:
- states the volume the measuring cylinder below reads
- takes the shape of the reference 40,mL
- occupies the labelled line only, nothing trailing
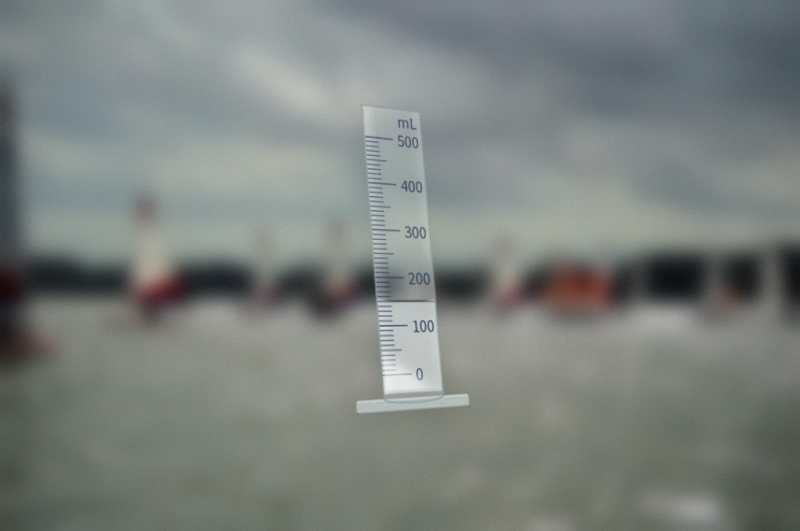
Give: 150,mL
